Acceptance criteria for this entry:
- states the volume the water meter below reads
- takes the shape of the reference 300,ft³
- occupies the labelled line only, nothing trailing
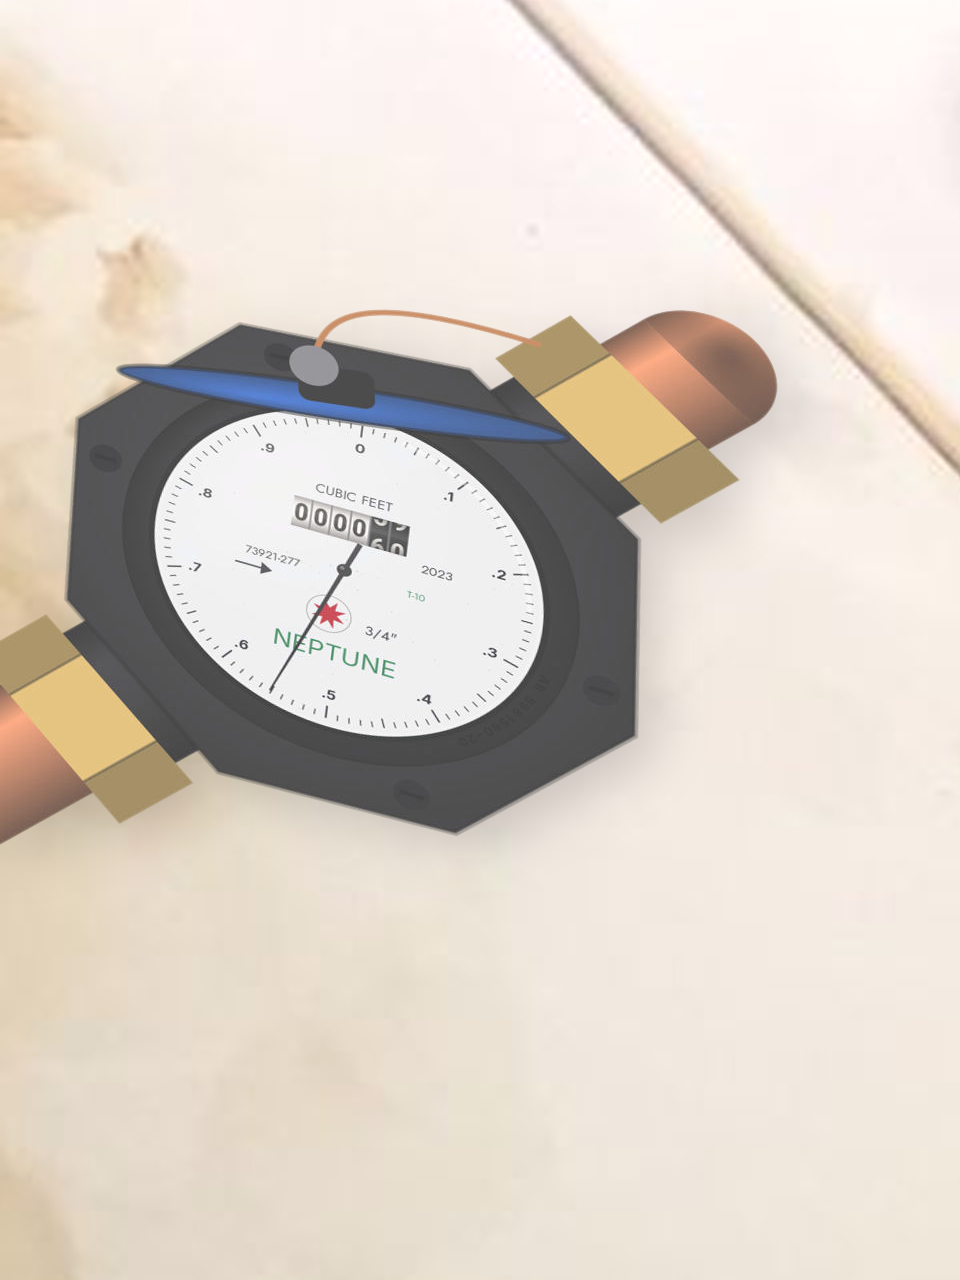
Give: 59.55,ft³
